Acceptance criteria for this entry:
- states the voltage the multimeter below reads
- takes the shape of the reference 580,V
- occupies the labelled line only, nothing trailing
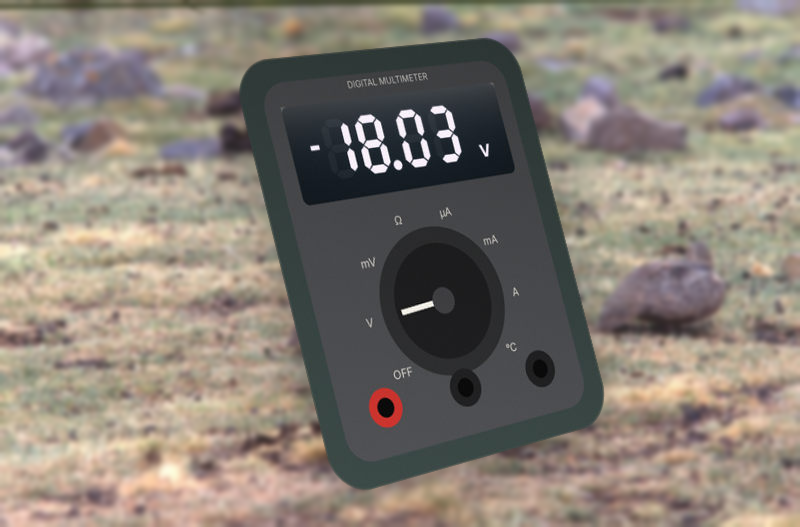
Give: -18.03,V
